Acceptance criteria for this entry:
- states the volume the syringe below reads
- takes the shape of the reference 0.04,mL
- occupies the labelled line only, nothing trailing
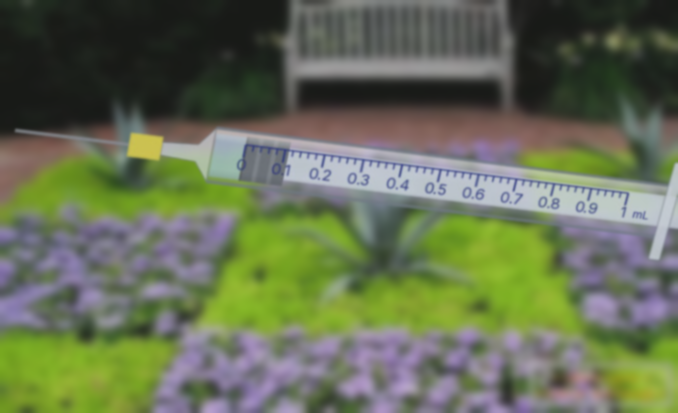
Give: 0,mL
